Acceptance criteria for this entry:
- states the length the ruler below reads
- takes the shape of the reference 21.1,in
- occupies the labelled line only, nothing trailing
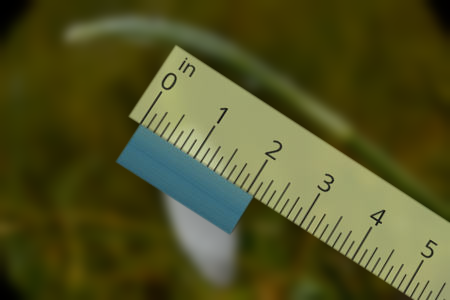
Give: 2.125,in
